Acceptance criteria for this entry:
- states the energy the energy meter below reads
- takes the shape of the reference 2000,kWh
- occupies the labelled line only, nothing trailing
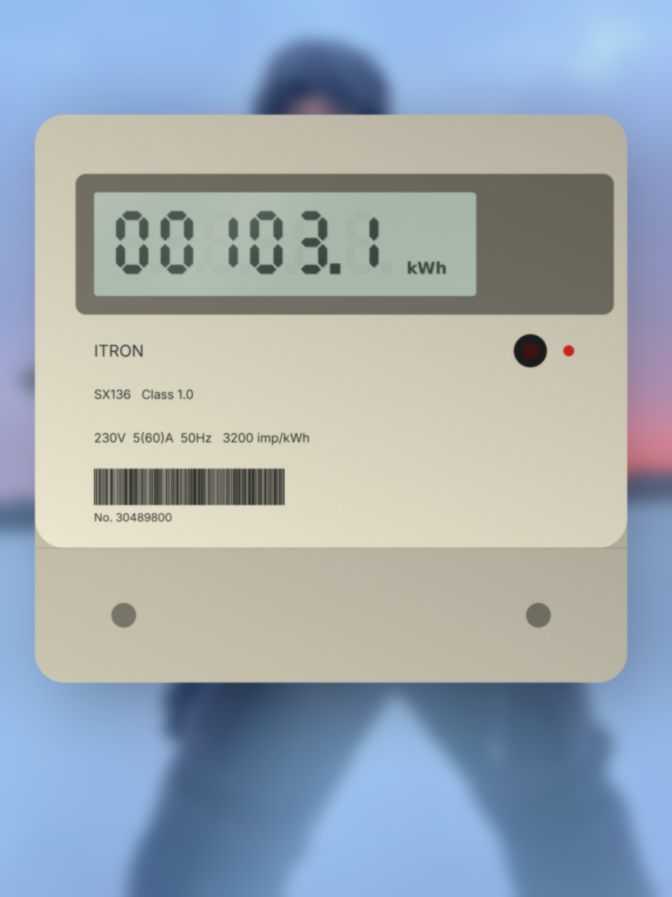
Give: 103.1,kWh
